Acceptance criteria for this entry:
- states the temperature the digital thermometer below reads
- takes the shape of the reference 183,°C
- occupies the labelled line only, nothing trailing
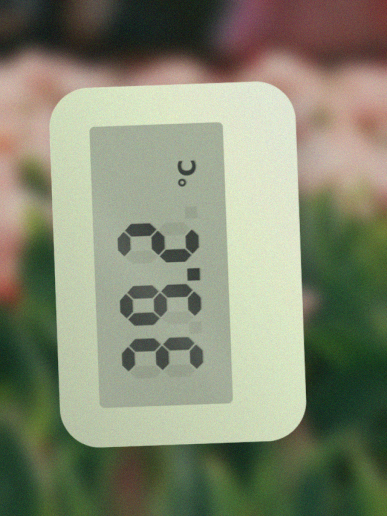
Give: 39.2,°C
